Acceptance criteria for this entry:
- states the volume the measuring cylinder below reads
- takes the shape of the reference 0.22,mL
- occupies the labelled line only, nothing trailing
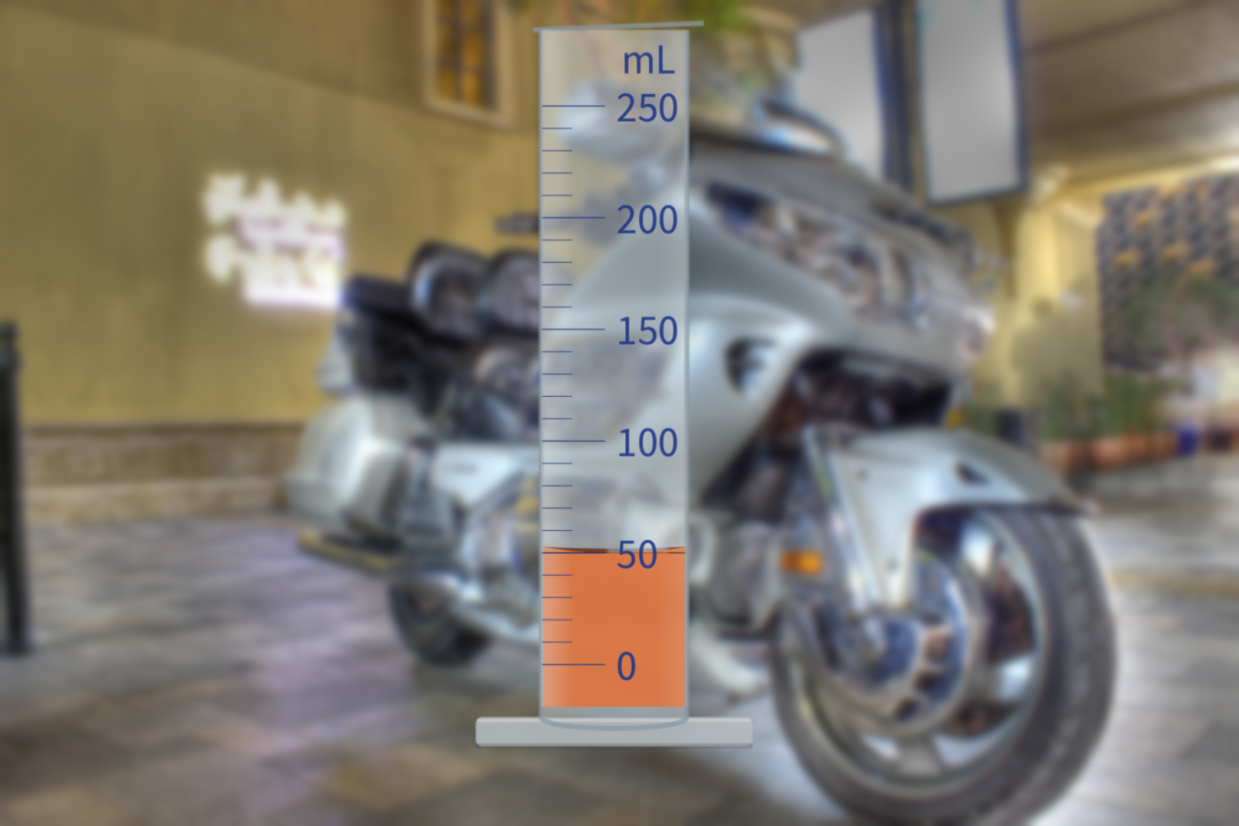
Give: 50,mL
